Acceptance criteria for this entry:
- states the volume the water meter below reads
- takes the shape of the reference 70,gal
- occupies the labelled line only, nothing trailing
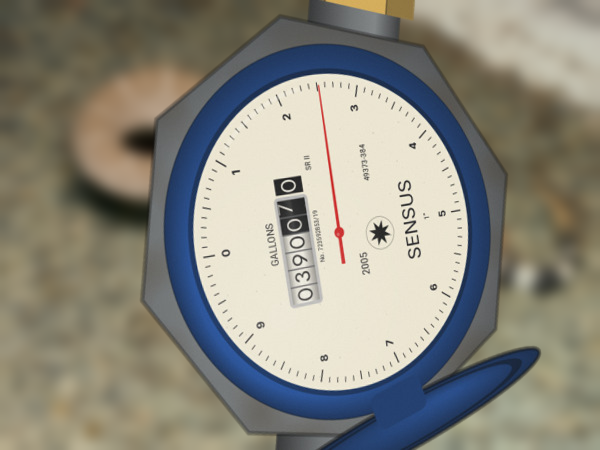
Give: 390072.5,gal
